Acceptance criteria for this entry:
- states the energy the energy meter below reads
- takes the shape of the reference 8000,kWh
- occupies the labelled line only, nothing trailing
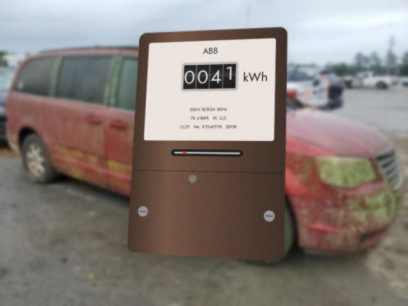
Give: 41,kWh
